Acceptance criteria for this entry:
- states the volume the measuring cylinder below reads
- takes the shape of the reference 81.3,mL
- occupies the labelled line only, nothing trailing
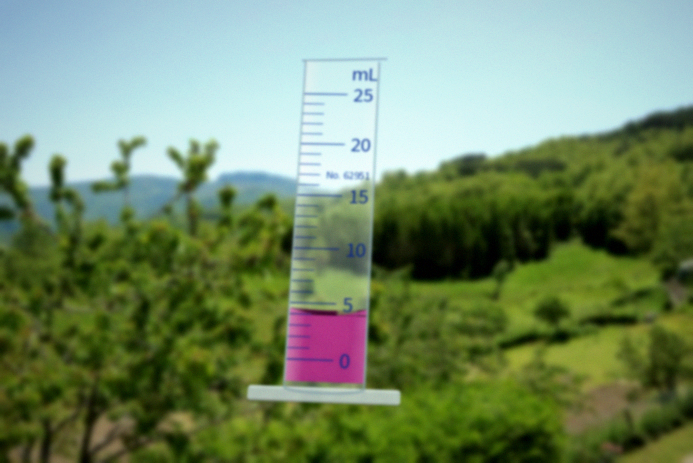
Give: 4,mL
